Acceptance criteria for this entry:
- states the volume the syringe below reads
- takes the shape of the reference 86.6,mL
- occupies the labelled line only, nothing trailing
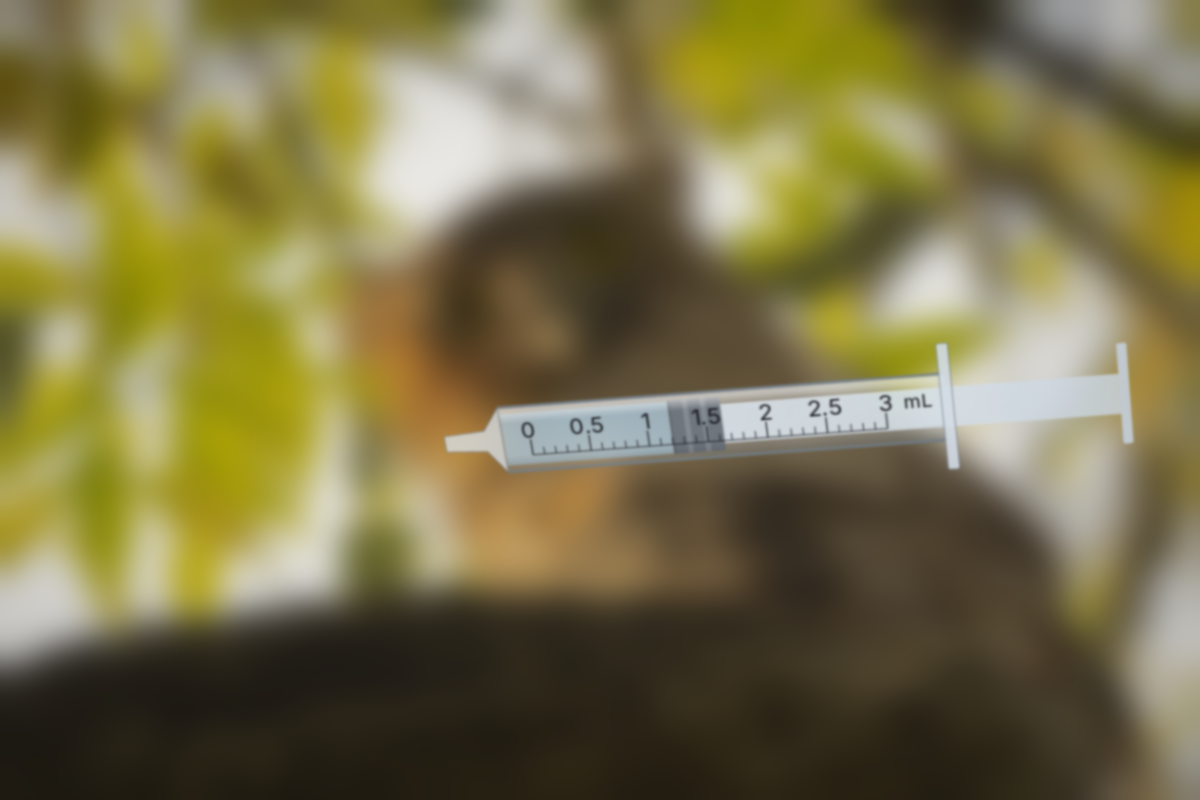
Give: 1.2,mL
